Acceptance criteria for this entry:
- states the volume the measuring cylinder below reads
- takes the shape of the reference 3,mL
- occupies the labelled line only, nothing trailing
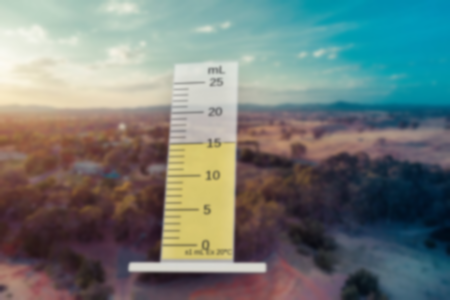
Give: 15,mL
